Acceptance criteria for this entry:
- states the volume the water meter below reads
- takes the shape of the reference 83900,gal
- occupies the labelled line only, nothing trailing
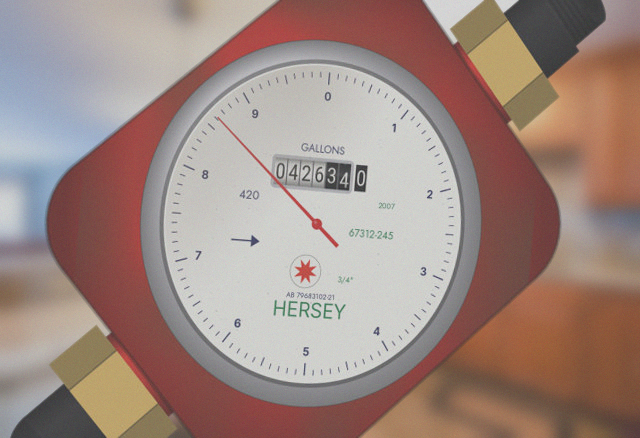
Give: 426338.6,gal
